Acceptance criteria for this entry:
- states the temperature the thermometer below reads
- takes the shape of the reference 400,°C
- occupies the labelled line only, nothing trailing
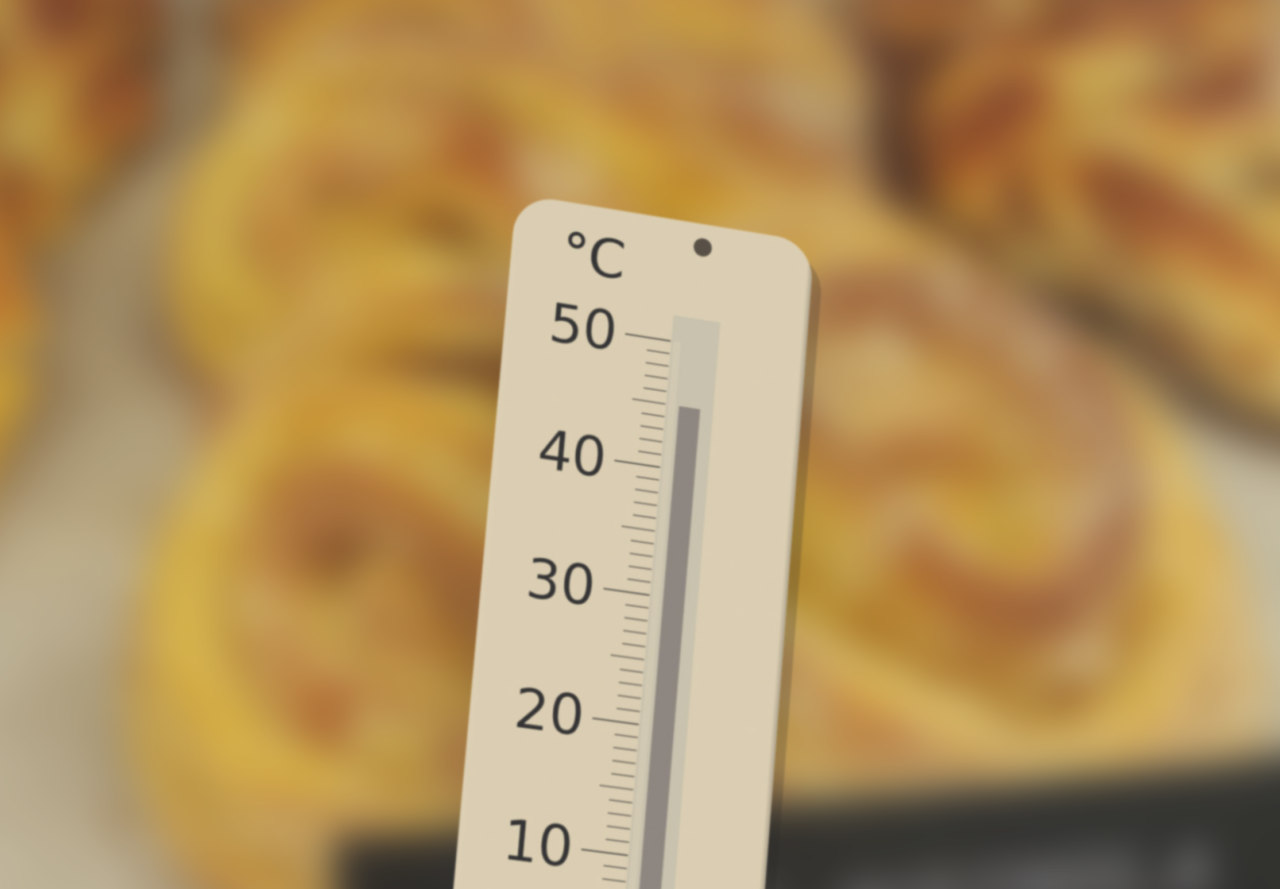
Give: 45,°C
